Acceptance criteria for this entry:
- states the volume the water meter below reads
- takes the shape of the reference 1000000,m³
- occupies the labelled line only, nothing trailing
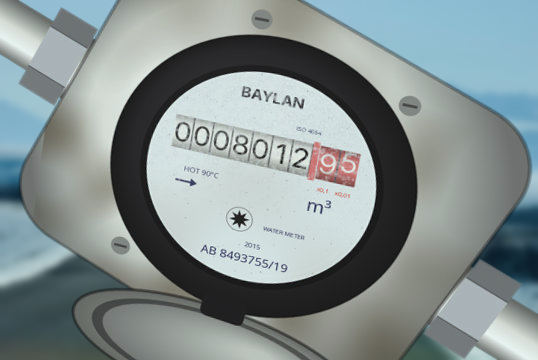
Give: 8012.95,m³
